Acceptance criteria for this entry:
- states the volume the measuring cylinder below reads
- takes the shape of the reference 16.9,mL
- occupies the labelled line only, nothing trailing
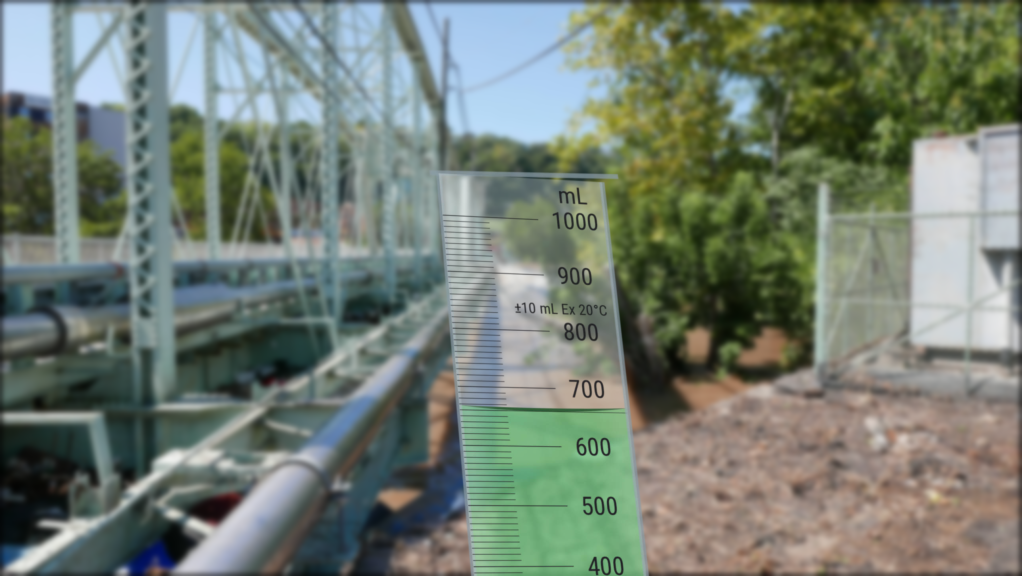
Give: 660,mL
